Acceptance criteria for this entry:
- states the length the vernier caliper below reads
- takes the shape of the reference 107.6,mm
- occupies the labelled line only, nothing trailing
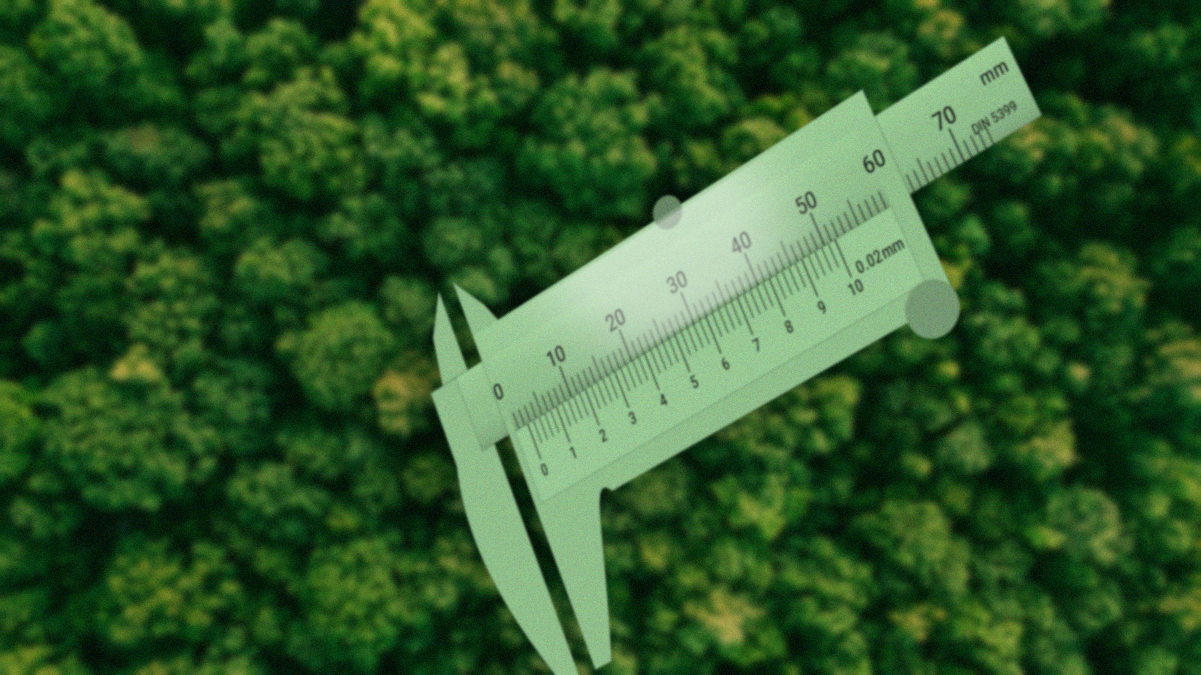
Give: 2.5,mm
